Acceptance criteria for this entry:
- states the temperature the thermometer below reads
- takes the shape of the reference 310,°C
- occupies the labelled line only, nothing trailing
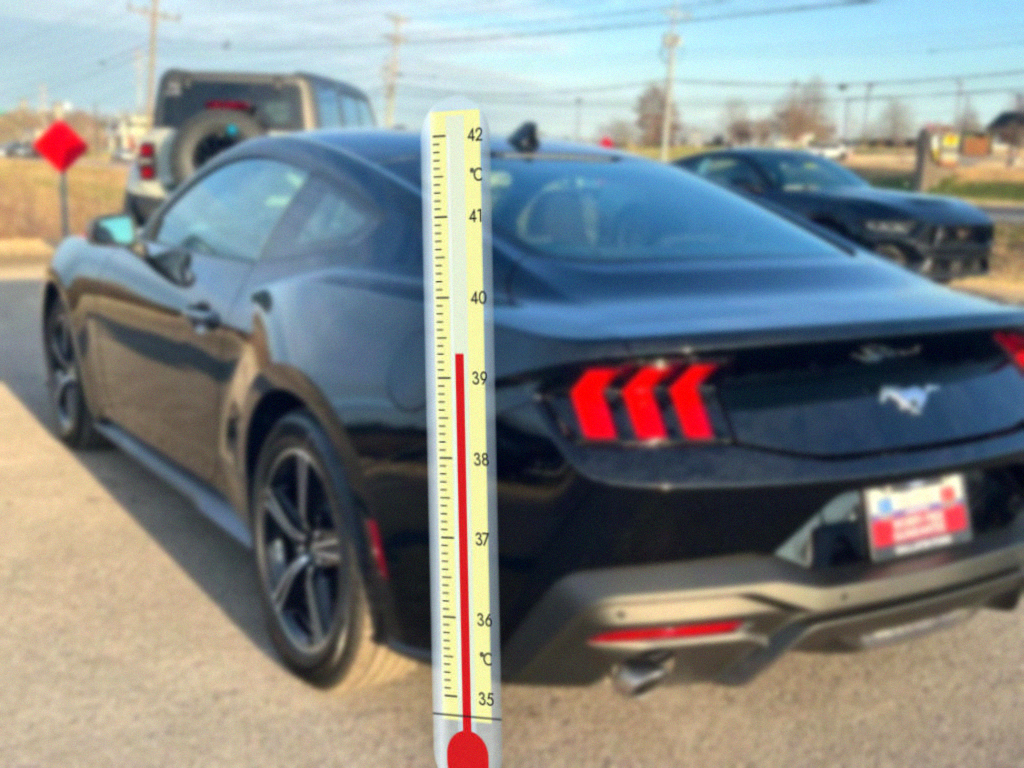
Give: 39.3,°C
